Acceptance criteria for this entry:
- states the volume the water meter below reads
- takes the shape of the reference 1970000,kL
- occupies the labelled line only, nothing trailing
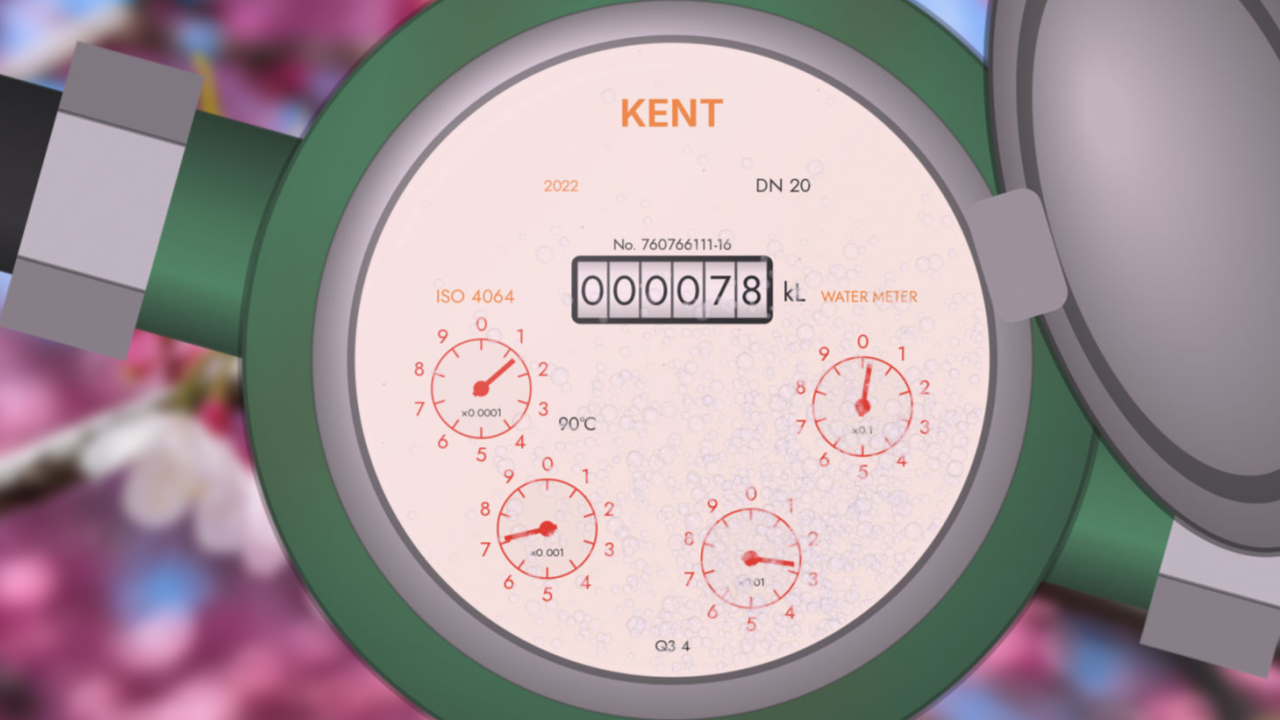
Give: 78.0271,kL
